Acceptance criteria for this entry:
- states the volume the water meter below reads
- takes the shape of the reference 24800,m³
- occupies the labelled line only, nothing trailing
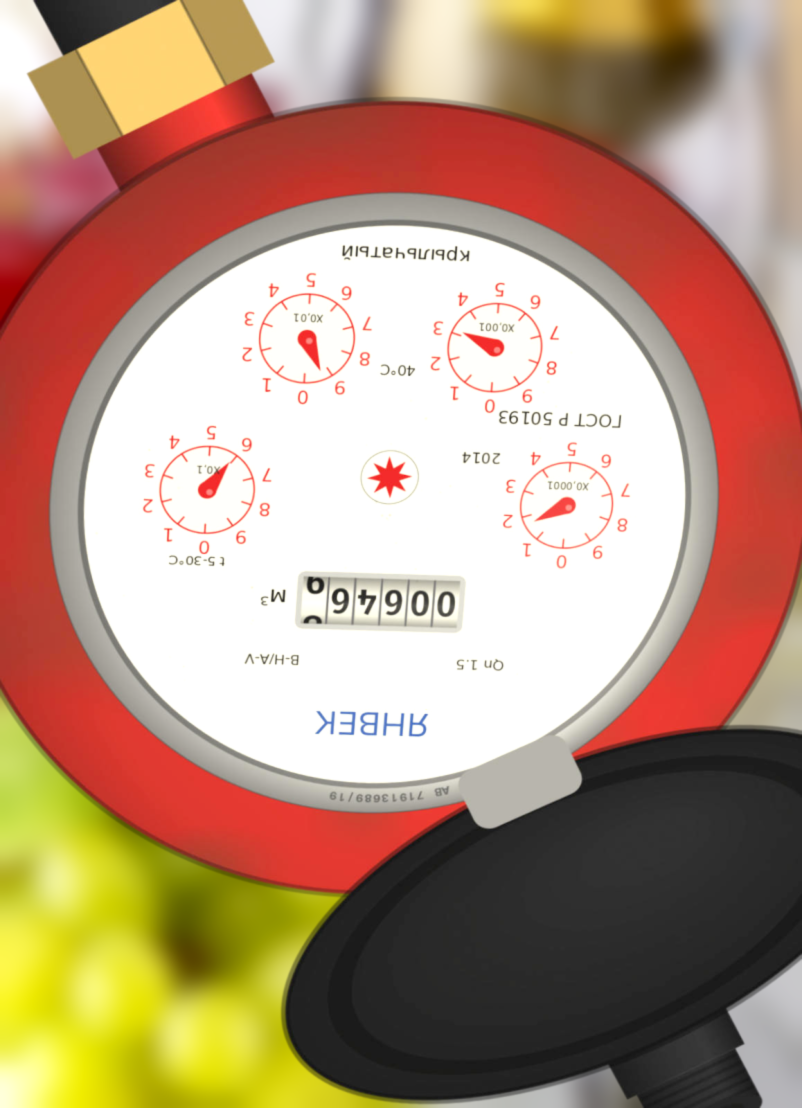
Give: 6468.5931,m³
